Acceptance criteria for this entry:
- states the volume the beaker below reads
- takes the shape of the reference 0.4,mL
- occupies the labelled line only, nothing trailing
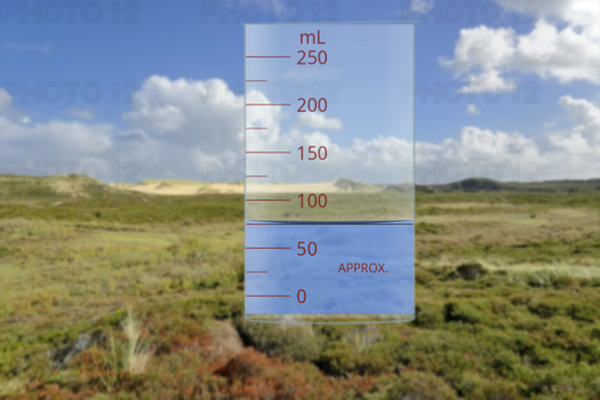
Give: 75,mL
